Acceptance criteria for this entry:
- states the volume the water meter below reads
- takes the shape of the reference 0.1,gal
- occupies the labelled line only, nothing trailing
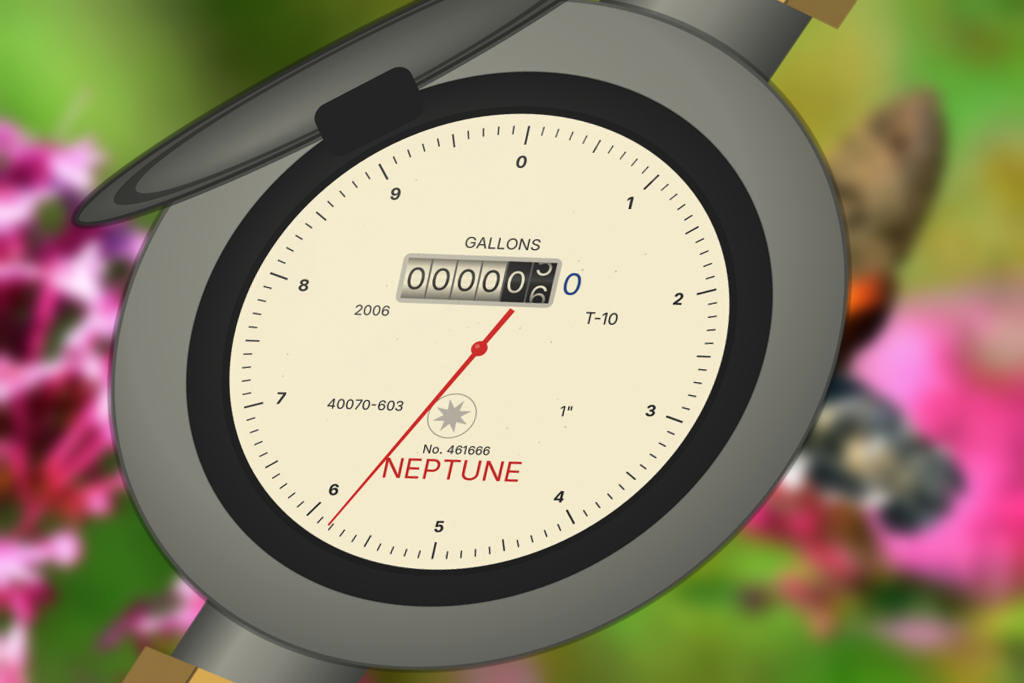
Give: 55.8,gal
